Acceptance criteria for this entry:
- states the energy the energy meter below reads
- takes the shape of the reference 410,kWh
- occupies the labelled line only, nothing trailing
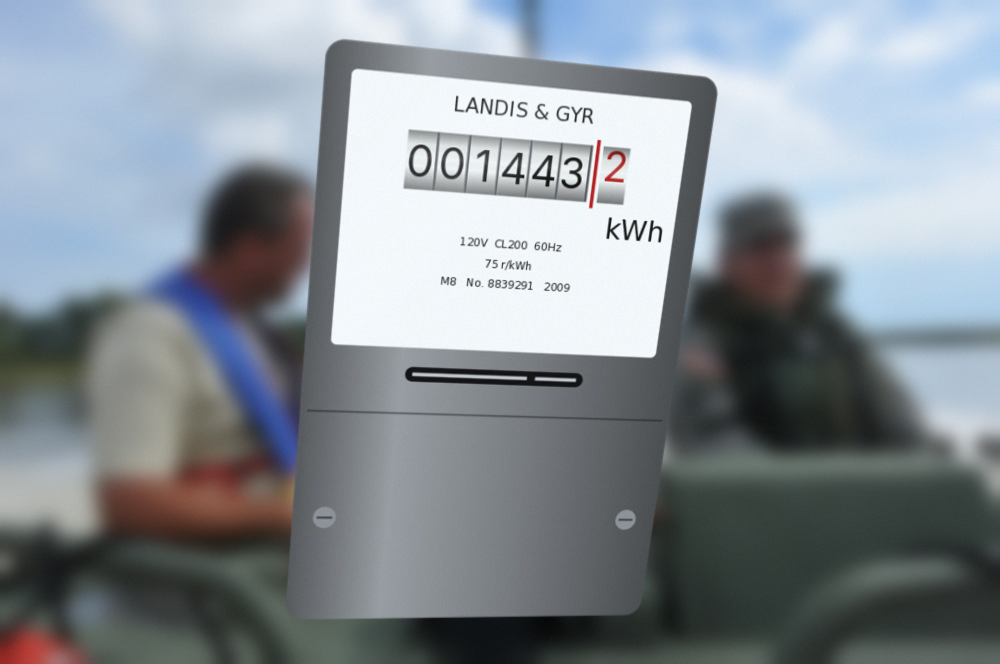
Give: 1443.2,kWh
